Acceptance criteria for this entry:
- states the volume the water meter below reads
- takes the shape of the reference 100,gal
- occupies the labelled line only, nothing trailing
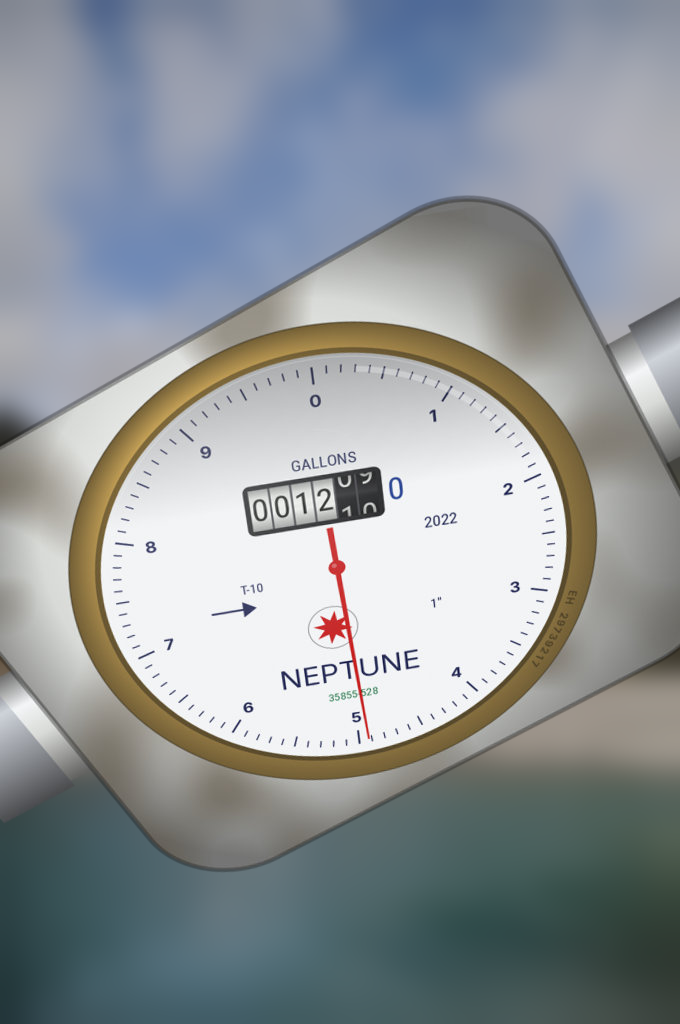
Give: 12094.9,gal
